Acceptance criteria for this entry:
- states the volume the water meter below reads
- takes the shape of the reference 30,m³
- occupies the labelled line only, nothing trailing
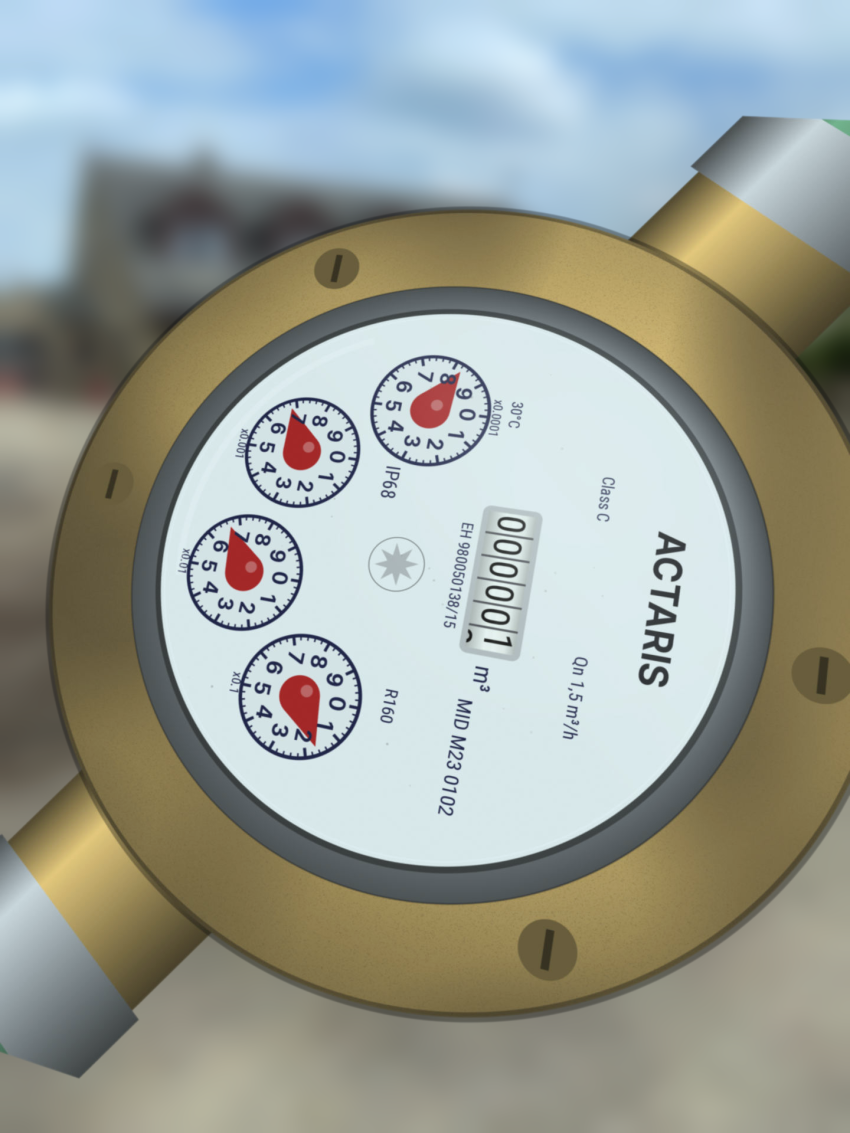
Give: 1.1668,m³
